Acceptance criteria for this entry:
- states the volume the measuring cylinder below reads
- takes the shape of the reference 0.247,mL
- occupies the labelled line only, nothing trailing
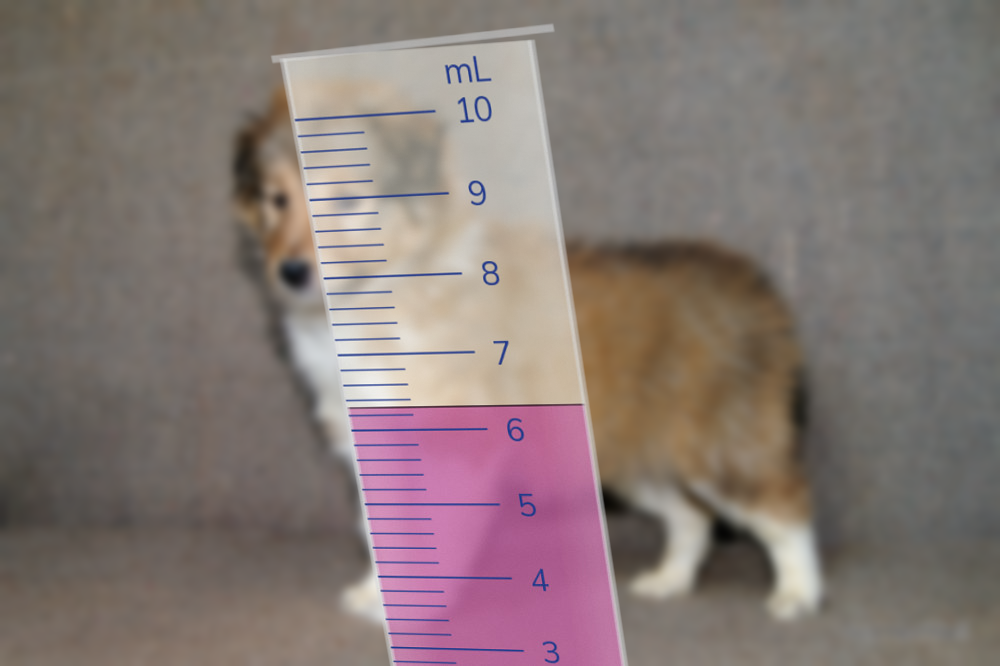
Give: 6.3,mL
